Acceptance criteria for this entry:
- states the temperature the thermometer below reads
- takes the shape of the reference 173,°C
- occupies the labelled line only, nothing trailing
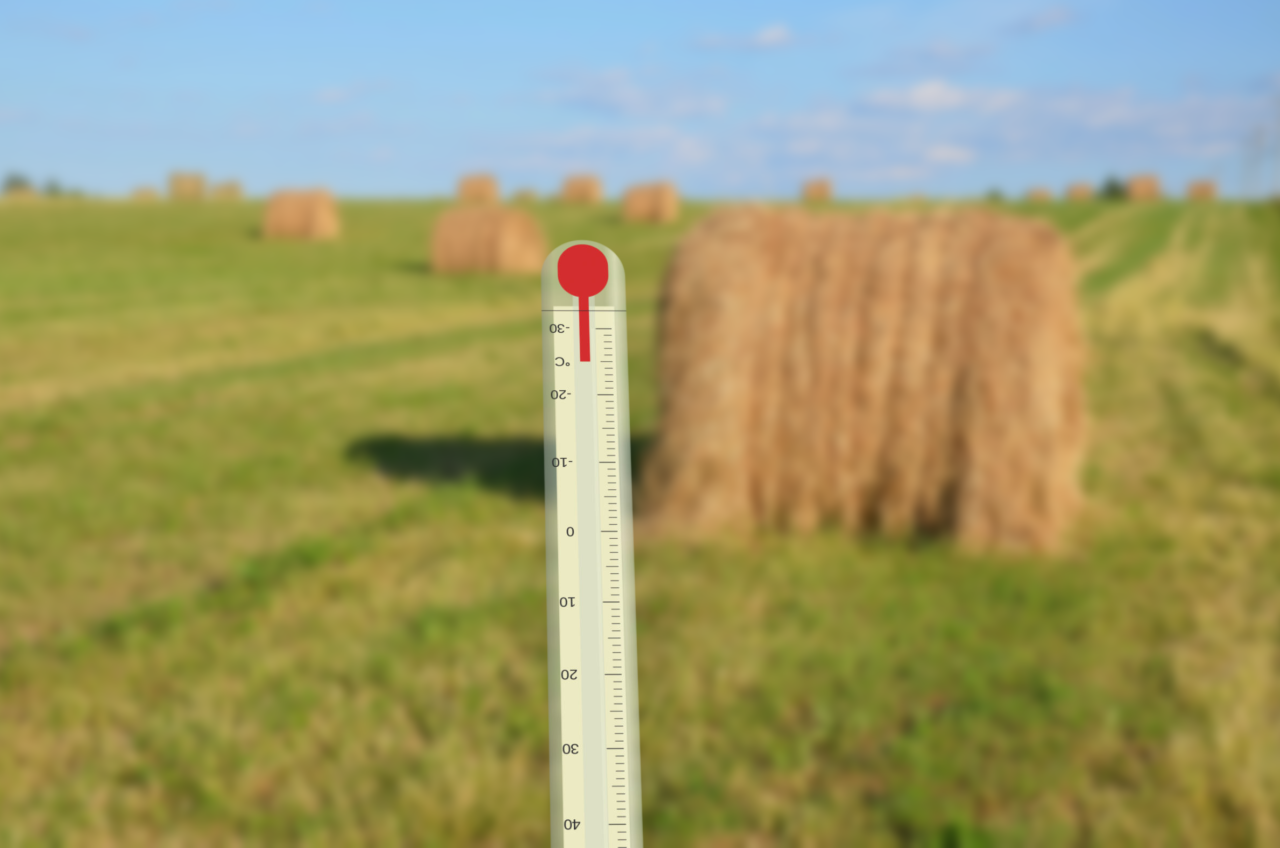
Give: -25,°C
